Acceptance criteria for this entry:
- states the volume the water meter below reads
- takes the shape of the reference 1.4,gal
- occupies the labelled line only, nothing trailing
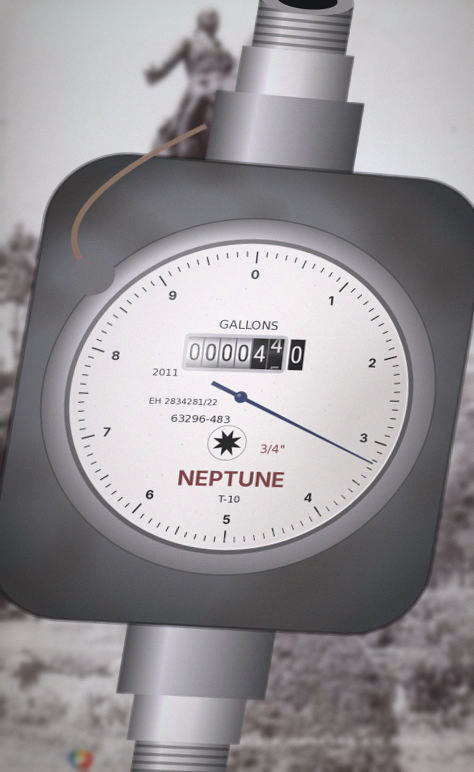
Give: 443.2,gal
